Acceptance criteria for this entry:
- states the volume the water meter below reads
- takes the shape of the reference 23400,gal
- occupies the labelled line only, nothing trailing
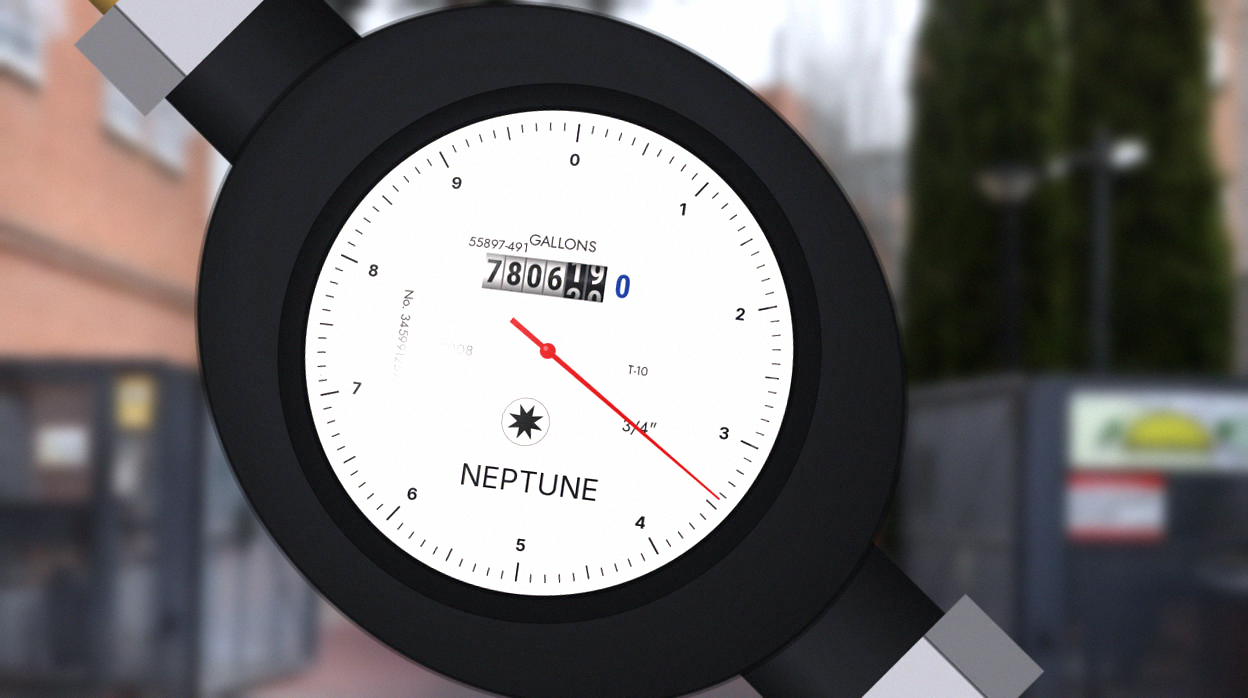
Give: 7806193.4,gal
